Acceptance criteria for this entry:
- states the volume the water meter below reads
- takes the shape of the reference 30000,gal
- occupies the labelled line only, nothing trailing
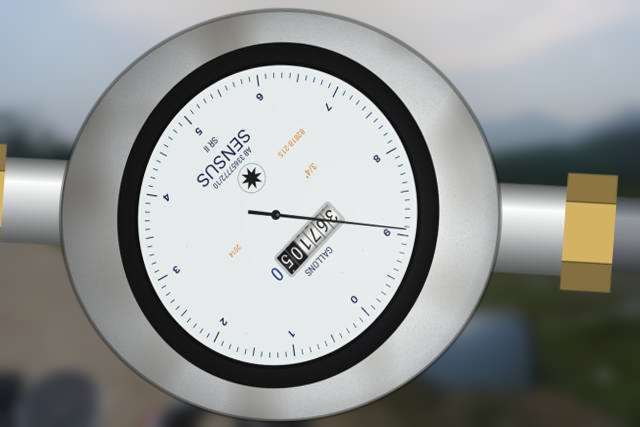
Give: 3671048.9,gal
